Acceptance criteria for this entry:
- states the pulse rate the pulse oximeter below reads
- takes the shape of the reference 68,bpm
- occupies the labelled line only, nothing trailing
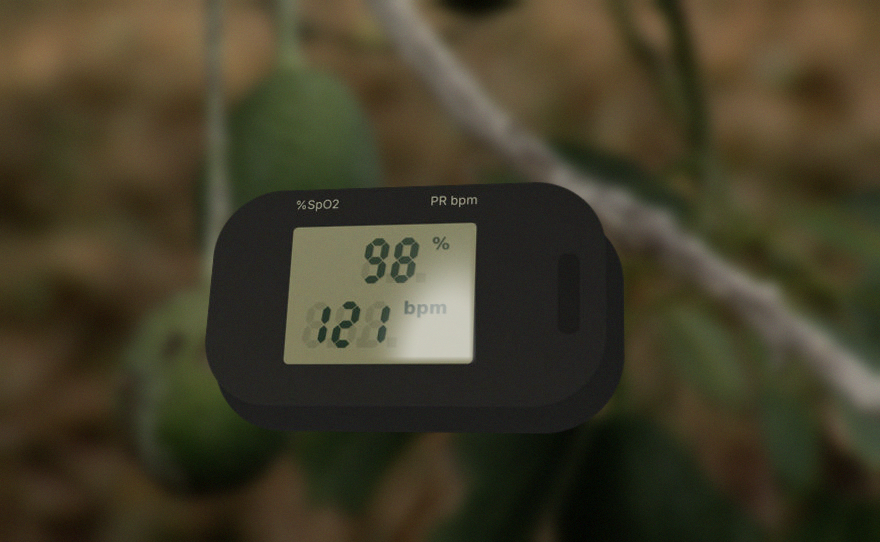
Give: 121,bpm
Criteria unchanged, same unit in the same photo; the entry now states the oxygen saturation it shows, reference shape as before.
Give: 98,%
